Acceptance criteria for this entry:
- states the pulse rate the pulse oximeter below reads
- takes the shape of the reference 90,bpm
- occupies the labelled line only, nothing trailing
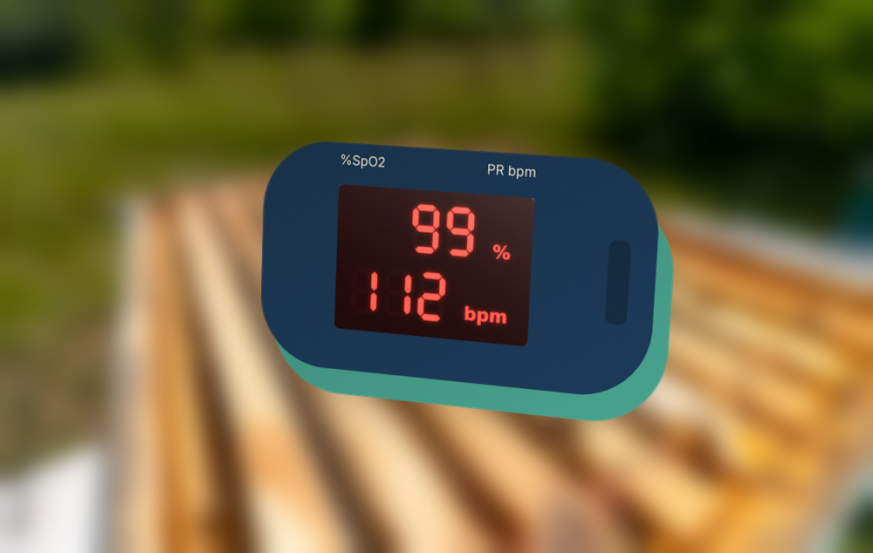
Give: 112,bpm
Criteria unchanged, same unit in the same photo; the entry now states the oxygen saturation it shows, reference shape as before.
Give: 99,%
